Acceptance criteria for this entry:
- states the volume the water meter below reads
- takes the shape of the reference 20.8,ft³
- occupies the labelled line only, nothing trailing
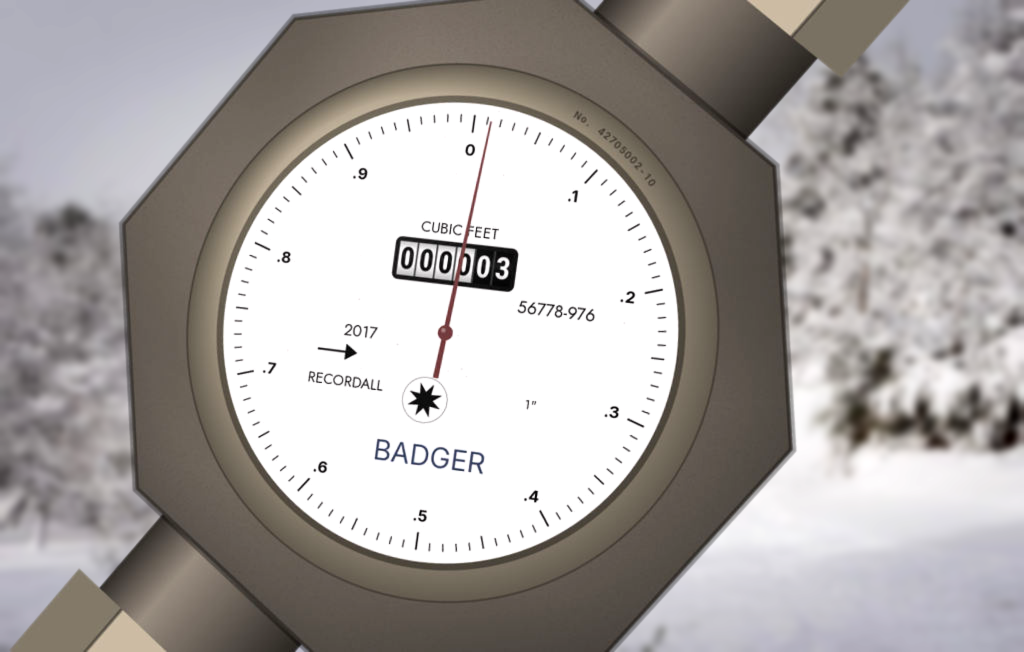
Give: 3.01,ft³
